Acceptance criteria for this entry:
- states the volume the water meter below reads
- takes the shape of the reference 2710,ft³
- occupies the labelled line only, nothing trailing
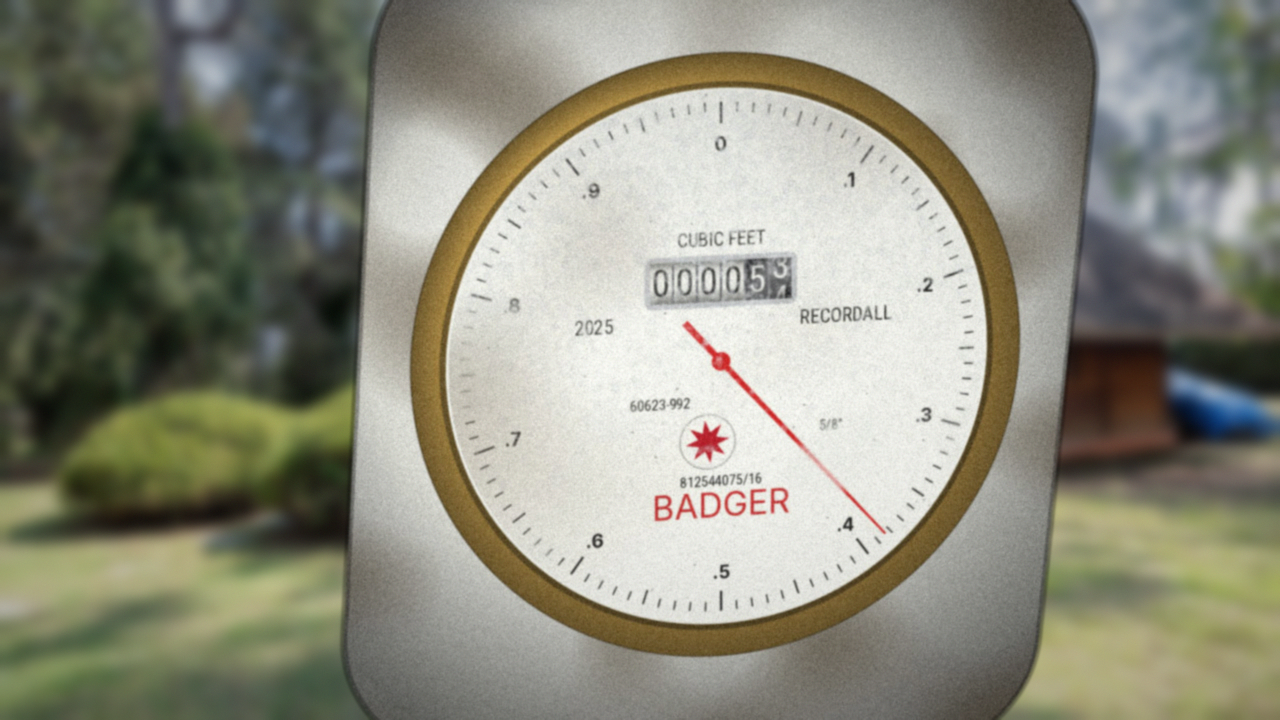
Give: 53.38,ft³
